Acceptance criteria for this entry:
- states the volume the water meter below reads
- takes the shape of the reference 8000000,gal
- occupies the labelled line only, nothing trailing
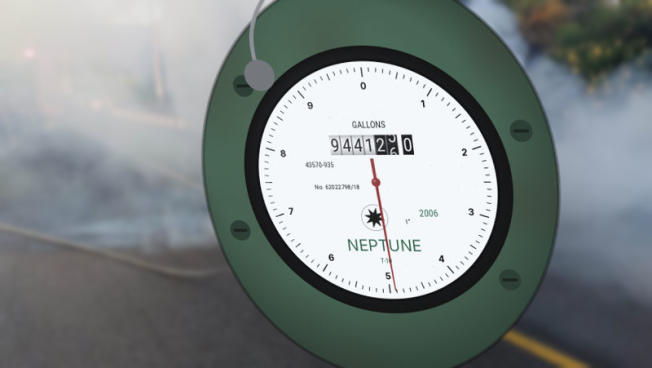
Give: 9441254.9,gal
